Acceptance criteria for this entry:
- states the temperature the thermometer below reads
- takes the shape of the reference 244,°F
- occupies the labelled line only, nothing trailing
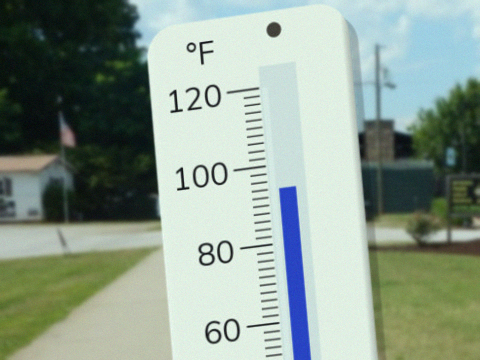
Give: 94,°F
